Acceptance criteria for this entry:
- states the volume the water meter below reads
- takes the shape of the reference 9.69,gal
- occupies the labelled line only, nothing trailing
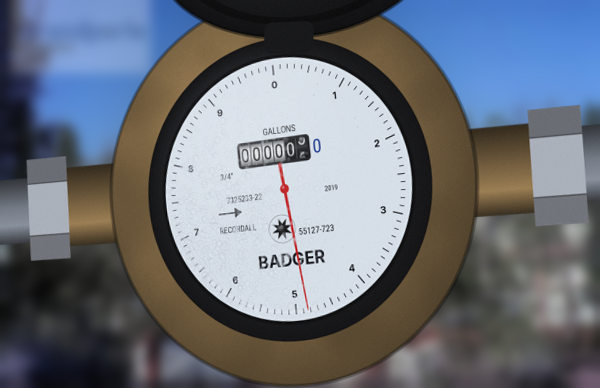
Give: 54.8,gal
